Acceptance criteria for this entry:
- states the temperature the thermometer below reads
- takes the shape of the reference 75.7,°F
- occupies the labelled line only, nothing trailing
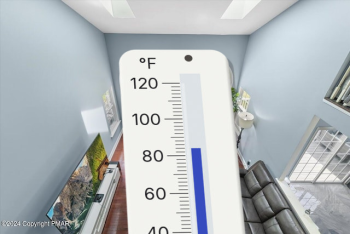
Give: 84,°F
